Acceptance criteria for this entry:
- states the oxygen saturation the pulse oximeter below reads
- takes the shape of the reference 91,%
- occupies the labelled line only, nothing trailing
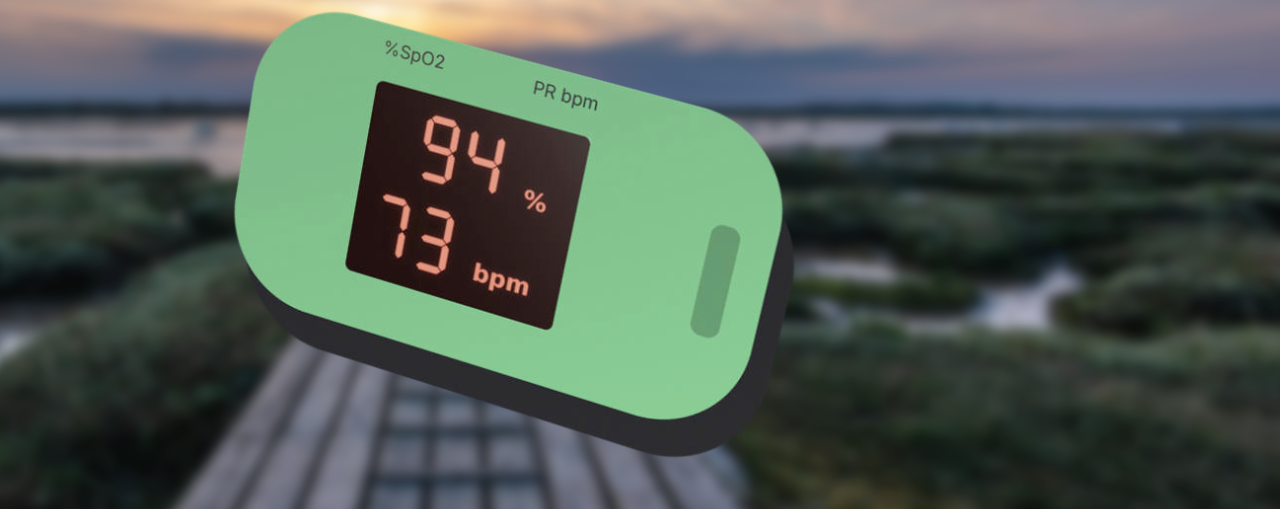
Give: 94,%
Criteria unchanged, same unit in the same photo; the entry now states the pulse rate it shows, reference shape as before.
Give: 73,bpm
